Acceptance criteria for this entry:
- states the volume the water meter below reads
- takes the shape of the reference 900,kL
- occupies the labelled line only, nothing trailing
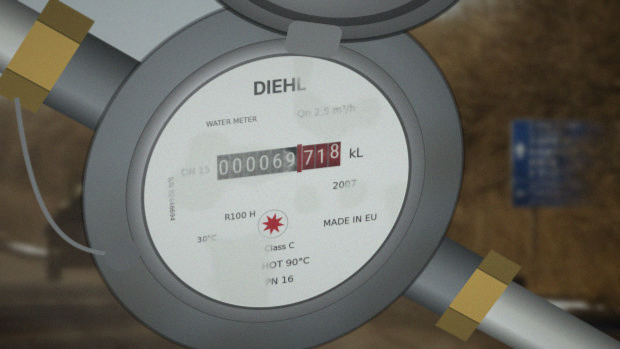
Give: 69.718,kL
